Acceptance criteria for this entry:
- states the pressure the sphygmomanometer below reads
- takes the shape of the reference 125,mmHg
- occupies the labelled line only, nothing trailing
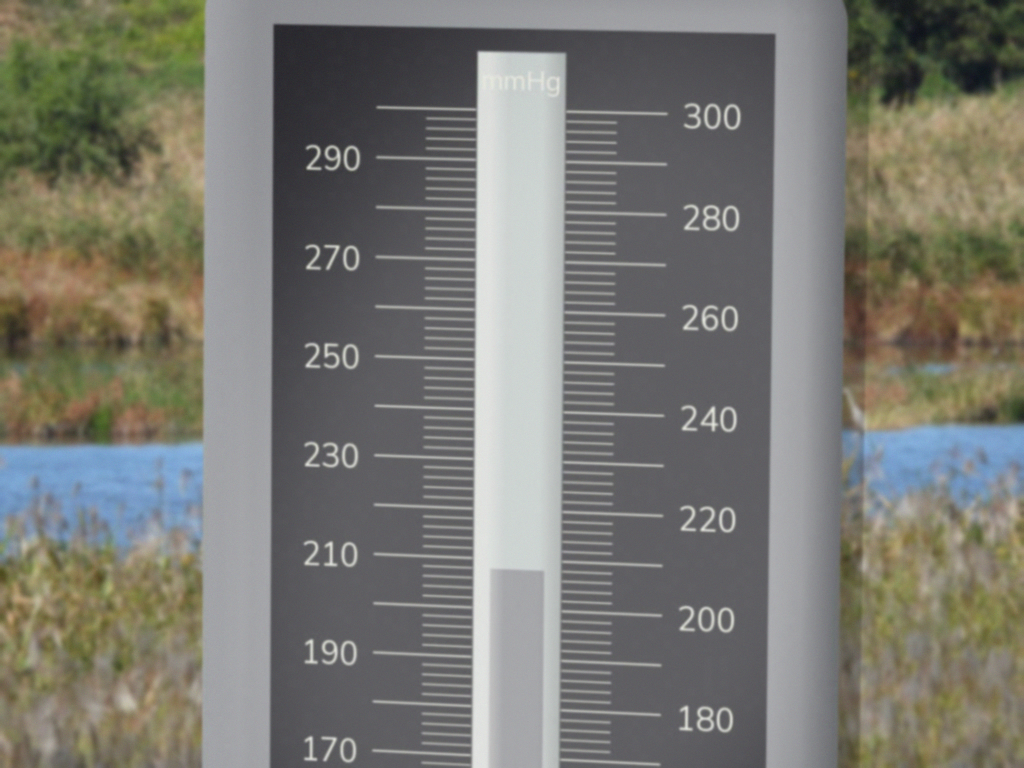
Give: 208,mmHg
